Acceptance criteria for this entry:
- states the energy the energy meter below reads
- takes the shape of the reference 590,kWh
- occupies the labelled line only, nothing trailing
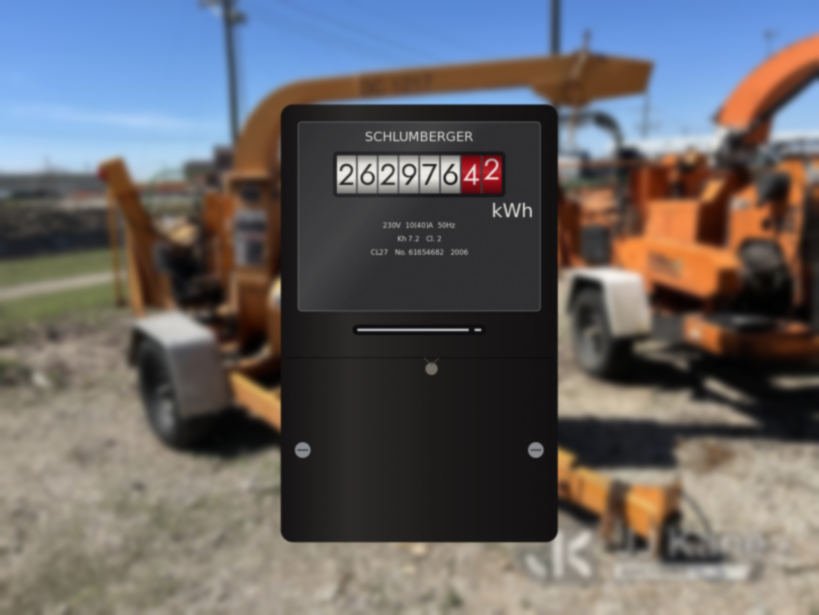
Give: 262976.42,kWh
